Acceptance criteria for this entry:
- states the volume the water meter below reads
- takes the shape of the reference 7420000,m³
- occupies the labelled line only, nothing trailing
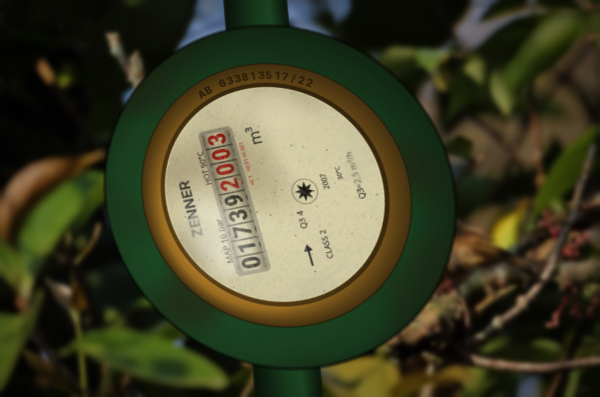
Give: 1739.2003,m³
